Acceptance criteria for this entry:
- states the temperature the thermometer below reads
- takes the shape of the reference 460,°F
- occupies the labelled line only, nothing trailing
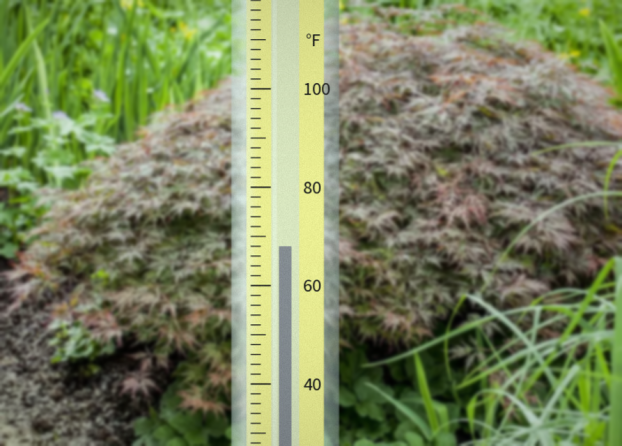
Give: 68,°F
